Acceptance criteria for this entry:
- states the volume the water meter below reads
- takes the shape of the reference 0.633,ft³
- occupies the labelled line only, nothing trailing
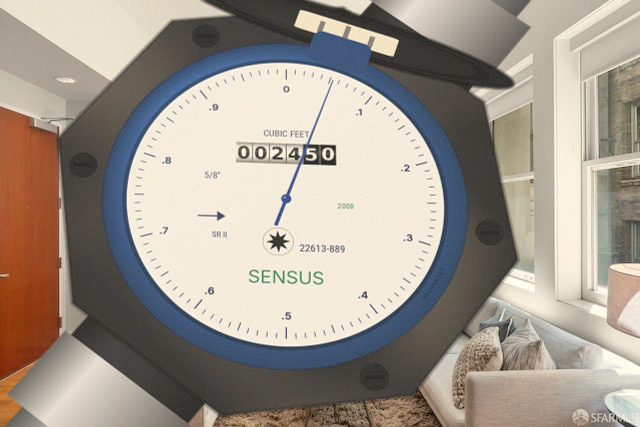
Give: 2450.05,ft³
